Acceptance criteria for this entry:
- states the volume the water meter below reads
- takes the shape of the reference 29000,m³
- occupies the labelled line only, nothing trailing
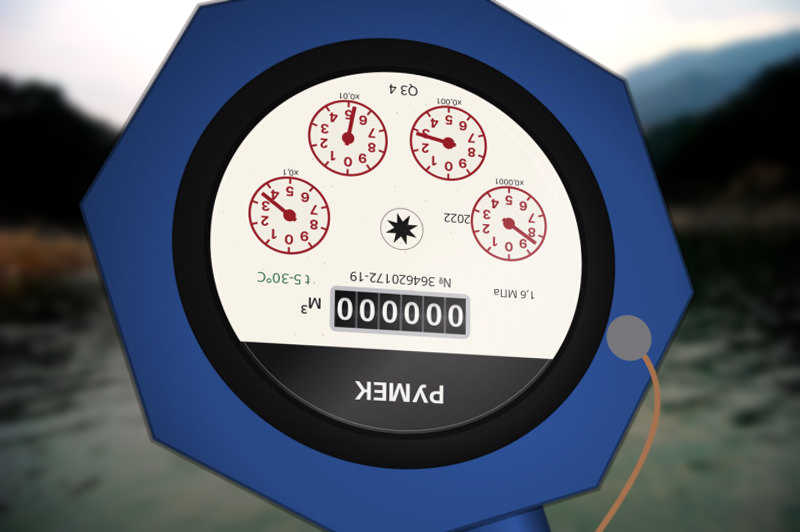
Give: 0.3528,m³
